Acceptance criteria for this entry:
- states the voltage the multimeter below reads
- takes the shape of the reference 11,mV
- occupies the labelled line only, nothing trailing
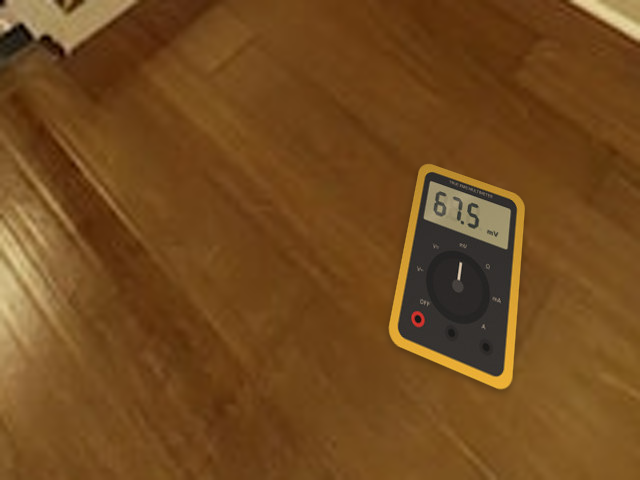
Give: 67.5,mV
